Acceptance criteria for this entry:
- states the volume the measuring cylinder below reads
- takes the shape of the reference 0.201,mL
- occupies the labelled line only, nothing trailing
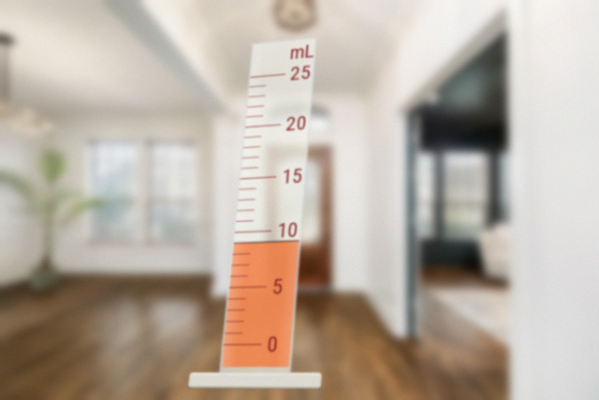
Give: 9,mL
